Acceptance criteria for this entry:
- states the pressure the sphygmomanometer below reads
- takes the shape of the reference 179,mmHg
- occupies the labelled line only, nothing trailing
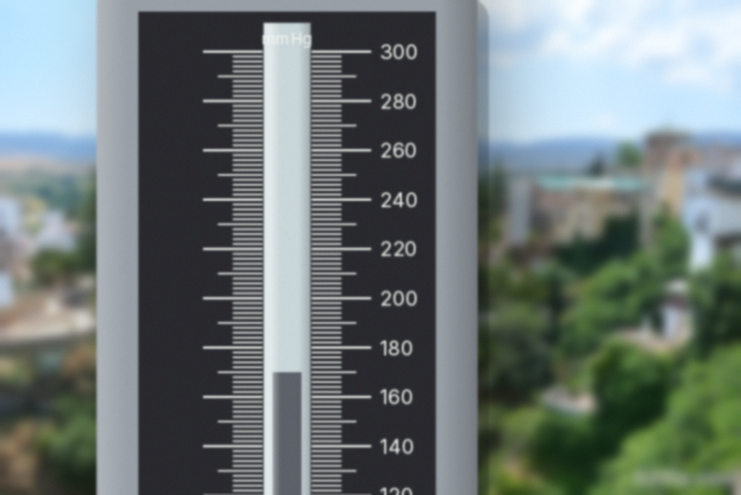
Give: 170,mmHg
